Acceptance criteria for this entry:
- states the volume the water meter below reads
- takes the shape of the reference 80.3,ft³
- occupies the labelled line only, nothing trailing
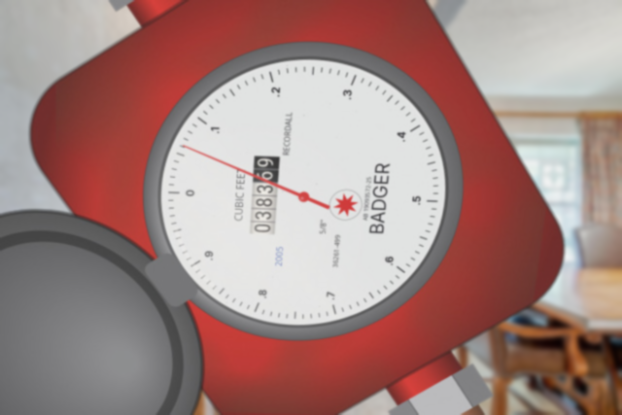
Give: 38369.06,ft³
